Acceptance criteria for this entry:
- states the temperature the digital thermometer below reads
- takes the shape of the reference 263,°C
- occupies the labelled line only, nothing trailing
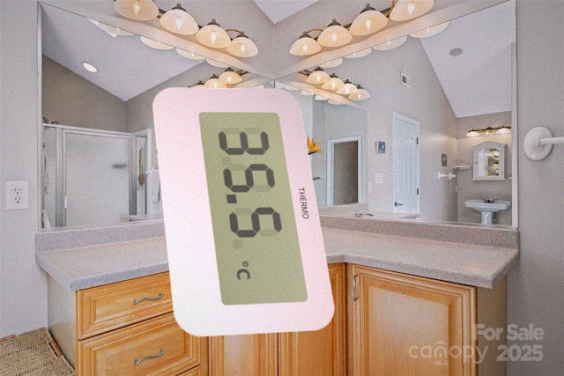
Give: 35.5,°C
